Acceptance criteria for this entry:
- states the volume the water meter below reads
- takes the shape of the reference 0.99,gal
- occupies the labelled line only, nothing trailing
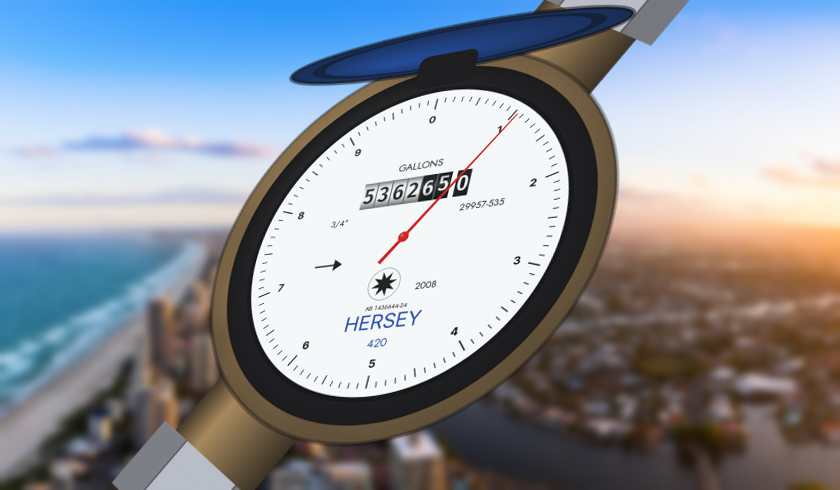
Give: 5362651.0,gal
